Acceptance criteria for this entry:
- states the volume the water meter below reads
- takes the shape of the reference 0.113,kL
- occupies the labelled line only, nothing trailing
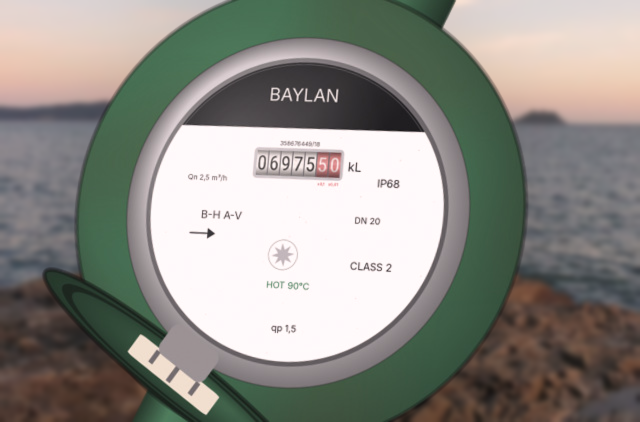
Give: 6975.50,kL
